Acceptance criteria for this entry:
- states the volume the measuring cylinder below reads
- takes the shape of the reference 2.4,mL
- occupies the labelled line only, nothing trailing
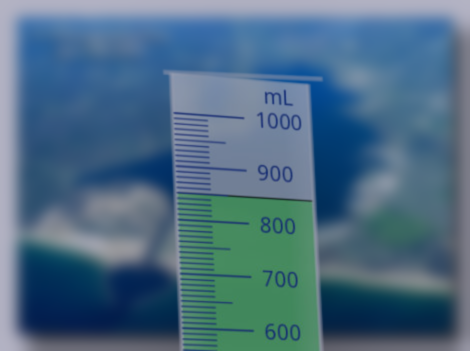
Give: 850,mL
